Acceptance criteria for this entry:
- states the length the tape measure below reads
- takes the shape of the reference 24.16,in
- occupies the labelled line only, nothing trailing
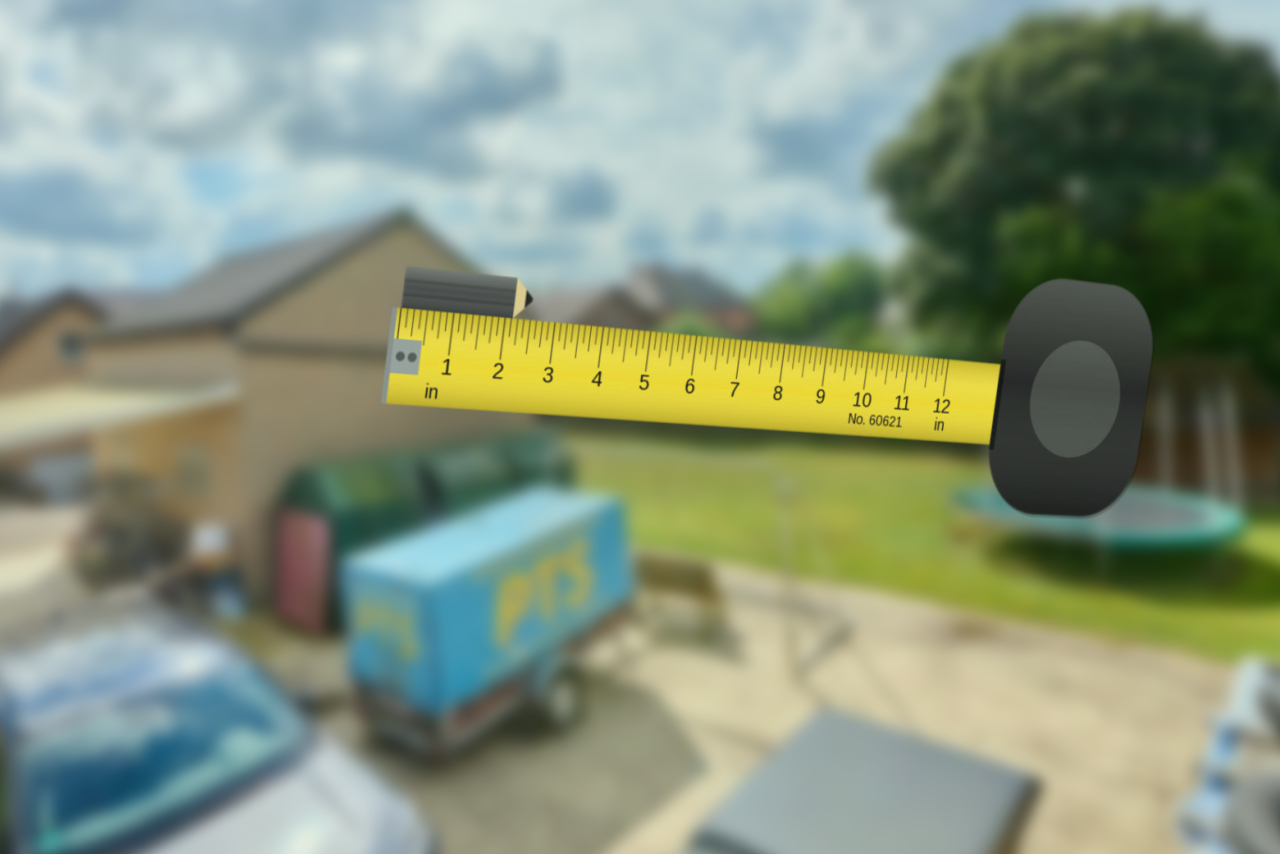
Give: 2.5,in
